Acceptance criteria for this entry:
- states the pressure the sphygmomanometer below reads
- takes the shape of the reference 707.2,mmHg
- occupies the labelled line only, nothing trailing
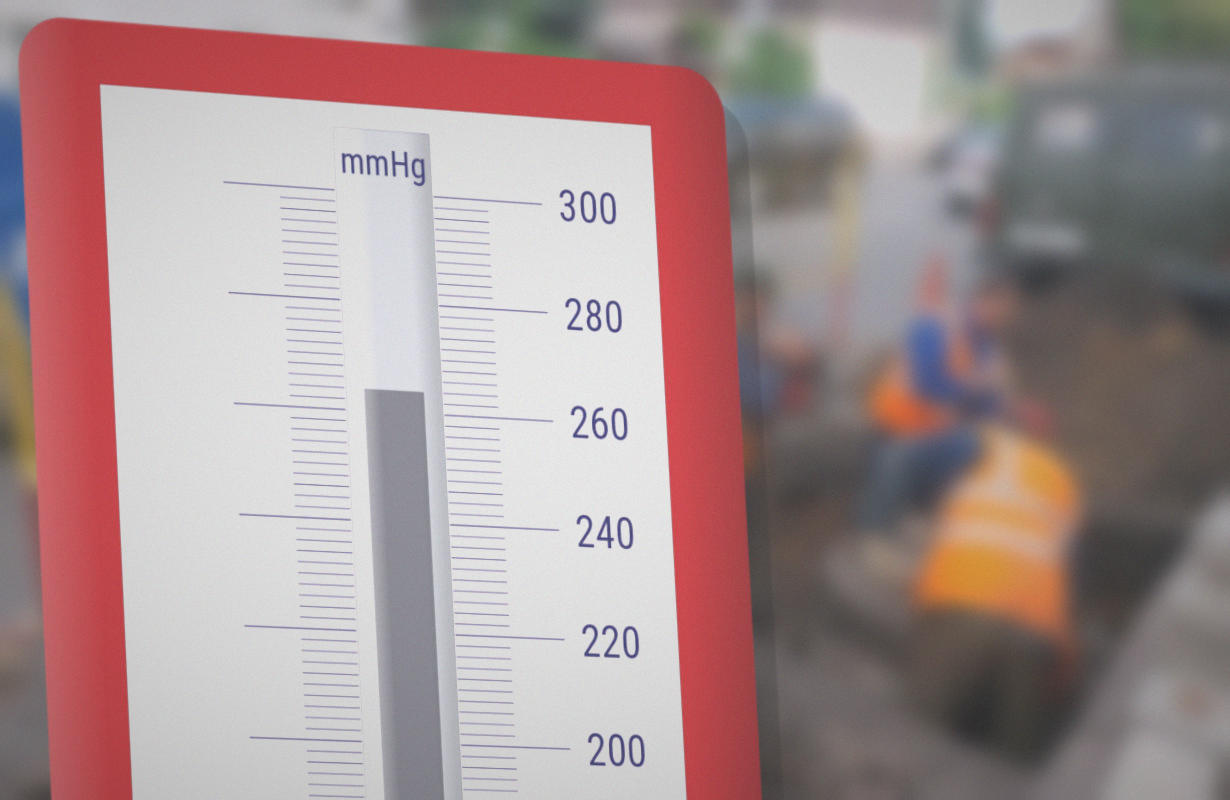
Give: 264,mmHg
